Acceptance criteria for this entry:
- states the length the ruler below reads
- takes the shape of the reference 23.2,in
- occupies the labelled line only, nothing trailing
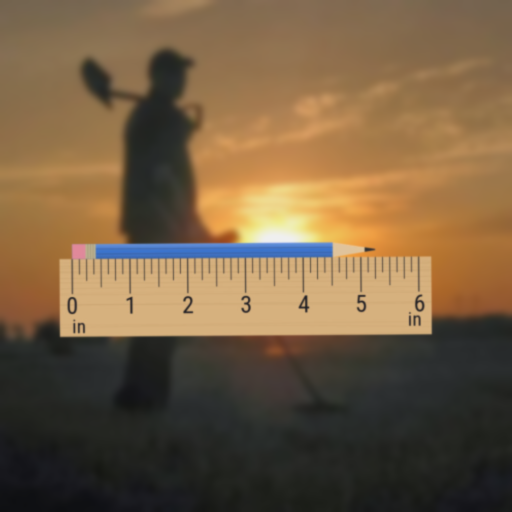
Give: 5.25,in
